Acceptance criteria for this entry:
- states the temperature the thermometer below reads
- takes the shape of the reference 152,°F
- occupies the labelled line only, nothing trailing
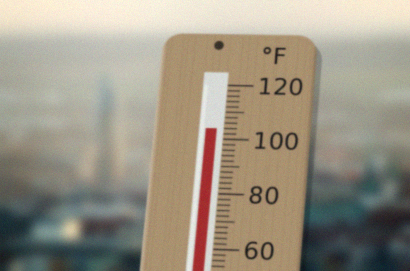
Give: 104,°F
